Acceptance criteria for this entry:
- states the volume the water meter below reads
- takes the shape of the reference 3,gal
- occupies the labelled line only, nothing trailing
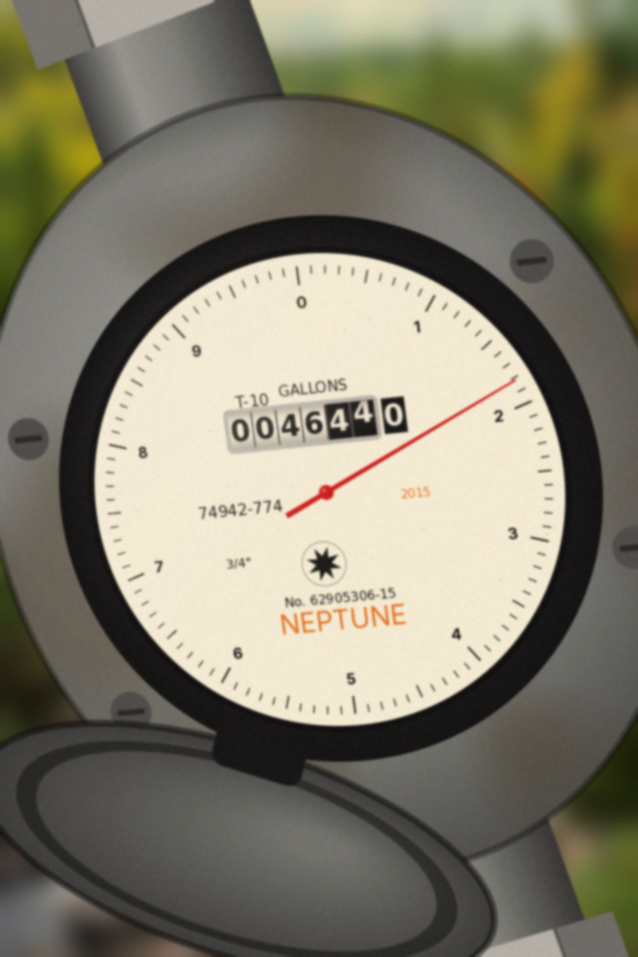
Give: 46441.8,gal
